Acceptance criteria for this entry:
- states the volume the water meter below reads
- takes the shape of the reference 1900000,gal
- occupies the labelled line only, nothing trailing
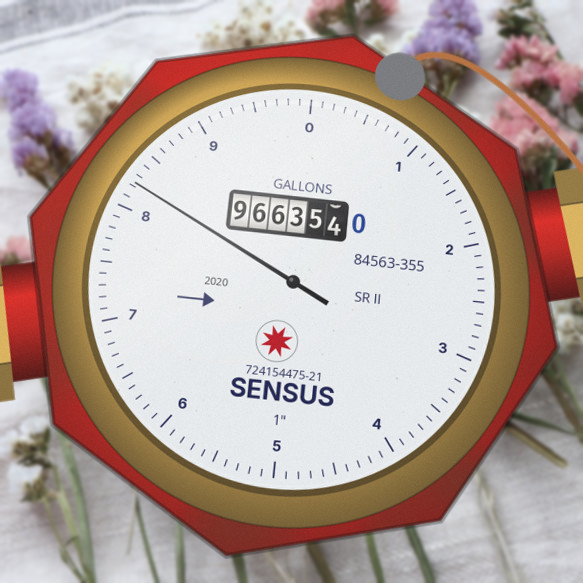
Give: 9663538.2,gal
